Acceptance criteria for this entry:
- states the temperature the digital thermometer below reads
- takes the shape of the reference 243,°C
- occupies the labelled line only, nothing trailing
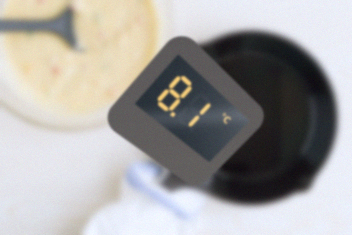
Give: 8.1,°C
